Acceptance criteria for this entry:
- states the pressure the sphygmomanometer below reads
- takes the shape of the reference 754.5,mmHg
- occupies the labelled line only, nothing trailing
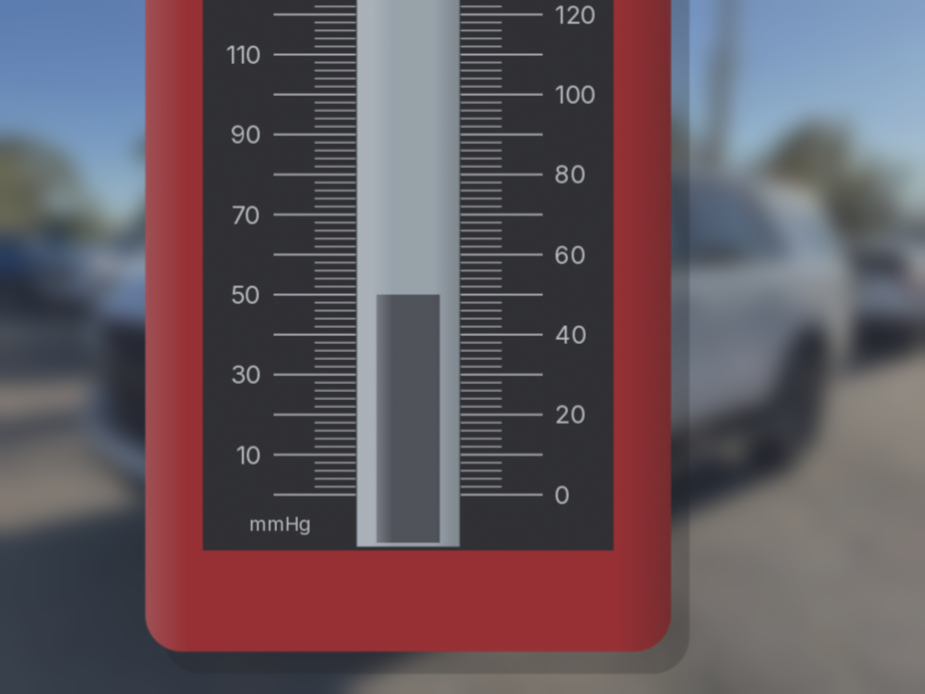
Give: 50,mmHg
